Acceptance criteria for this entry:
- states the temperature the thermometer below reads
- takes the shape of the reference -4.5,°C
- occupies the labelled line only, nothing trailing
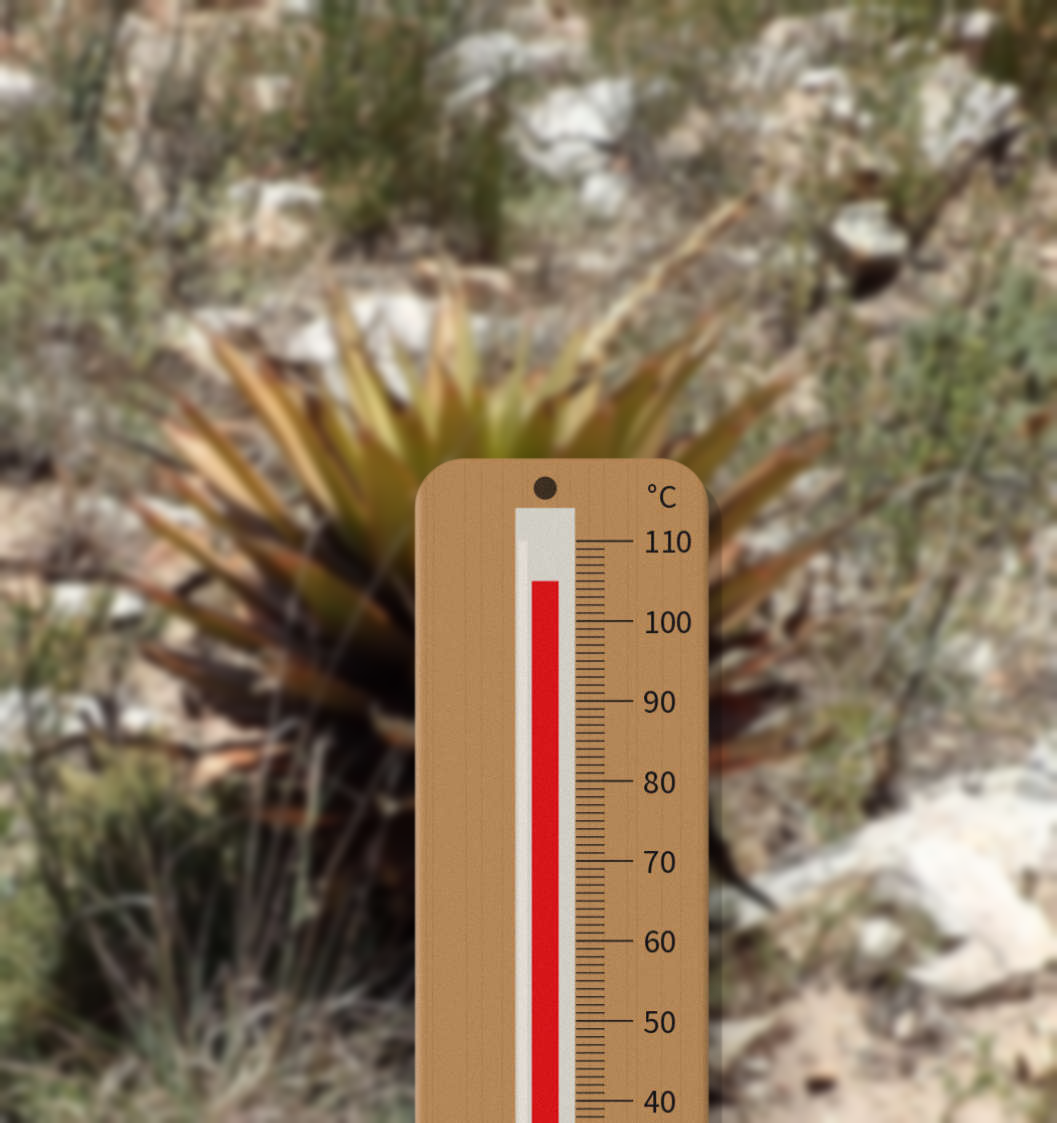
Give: 105,°C
